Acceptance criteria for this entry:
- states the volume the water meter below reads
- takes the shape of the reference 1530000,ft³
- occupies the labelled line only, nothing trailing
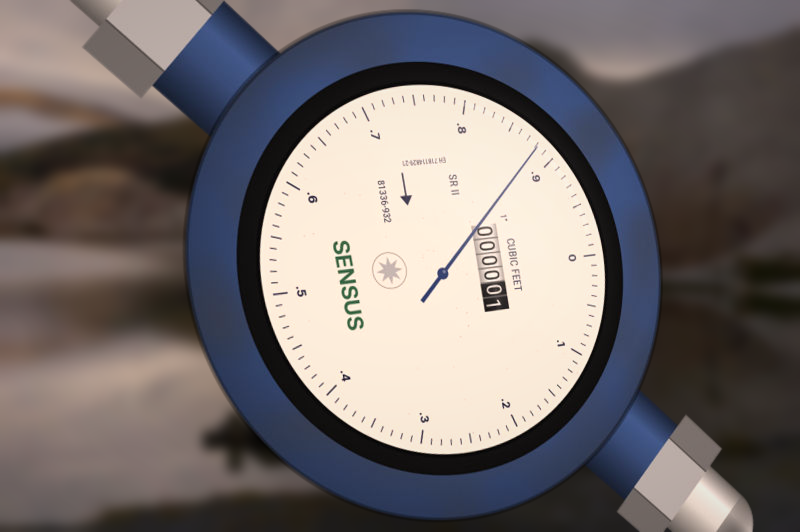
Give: 0.88,ft³
